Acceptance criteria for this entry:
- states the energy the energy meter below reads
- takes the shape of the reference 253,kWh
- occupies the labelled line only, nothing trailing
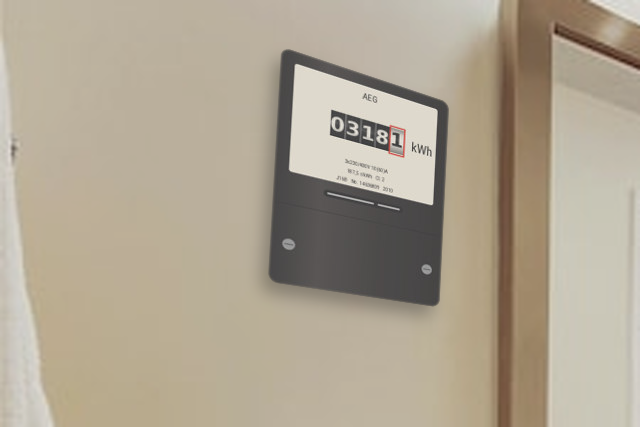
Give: 318.1,kWh
